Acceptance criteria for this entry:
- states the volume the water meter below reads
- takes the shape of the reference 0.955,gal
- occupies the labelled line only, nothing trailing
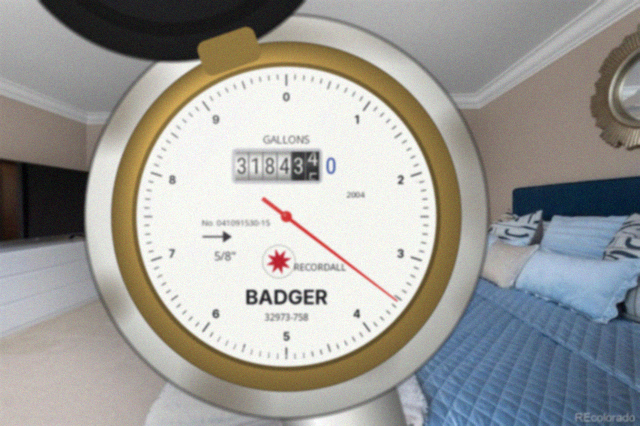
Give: 3184343.5,gal
